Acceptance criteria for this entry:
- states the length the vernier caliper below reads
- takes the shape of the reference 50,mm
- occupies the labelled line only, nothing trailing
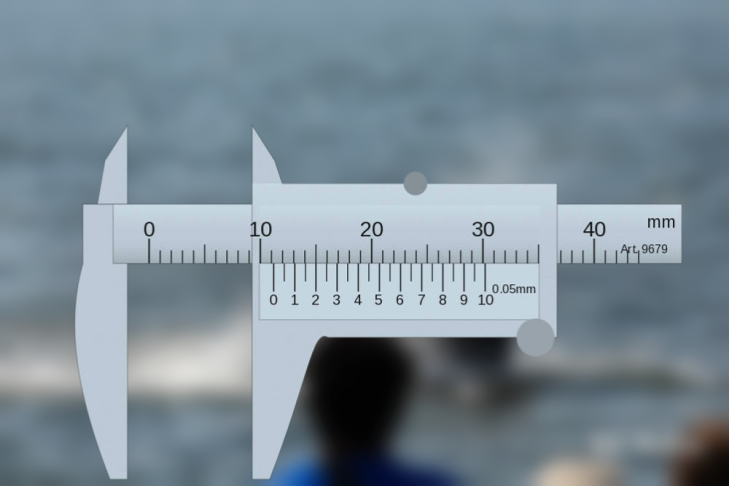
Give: 11.2,mm
